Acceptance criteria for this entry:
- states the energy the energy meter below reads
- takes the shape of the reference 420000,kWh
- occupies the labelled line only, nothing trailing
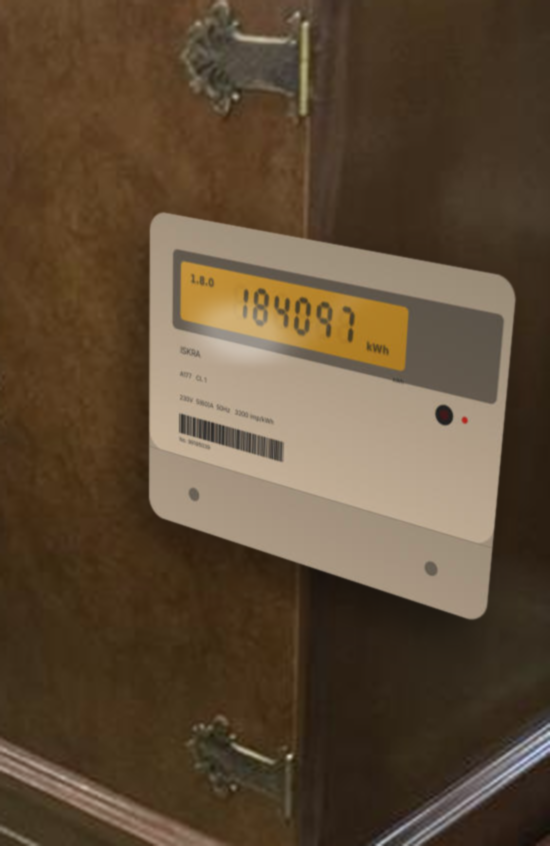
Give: 184097,kWh
